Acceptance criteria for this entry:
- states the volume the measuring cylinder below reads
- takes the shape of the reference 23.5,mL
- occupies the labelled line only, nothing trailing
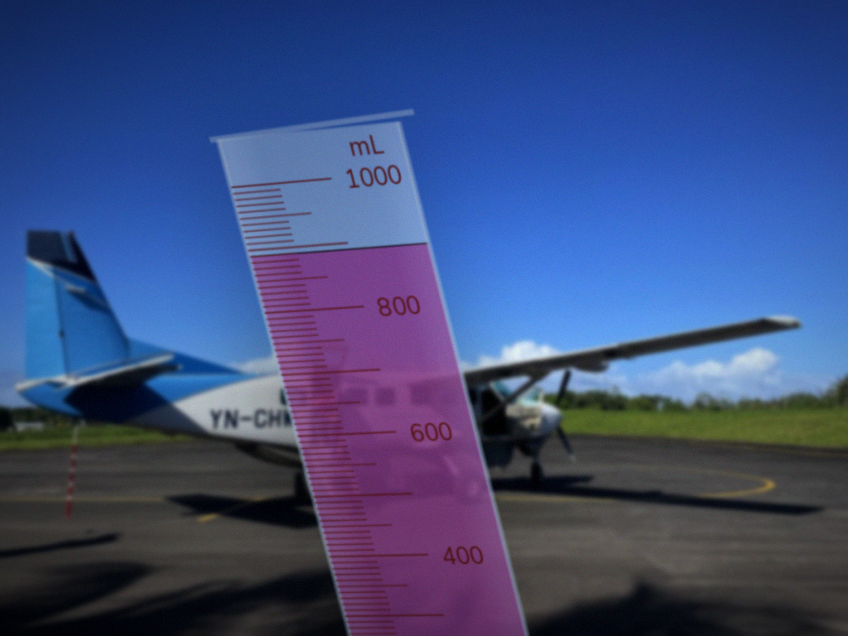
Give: 890,mL
